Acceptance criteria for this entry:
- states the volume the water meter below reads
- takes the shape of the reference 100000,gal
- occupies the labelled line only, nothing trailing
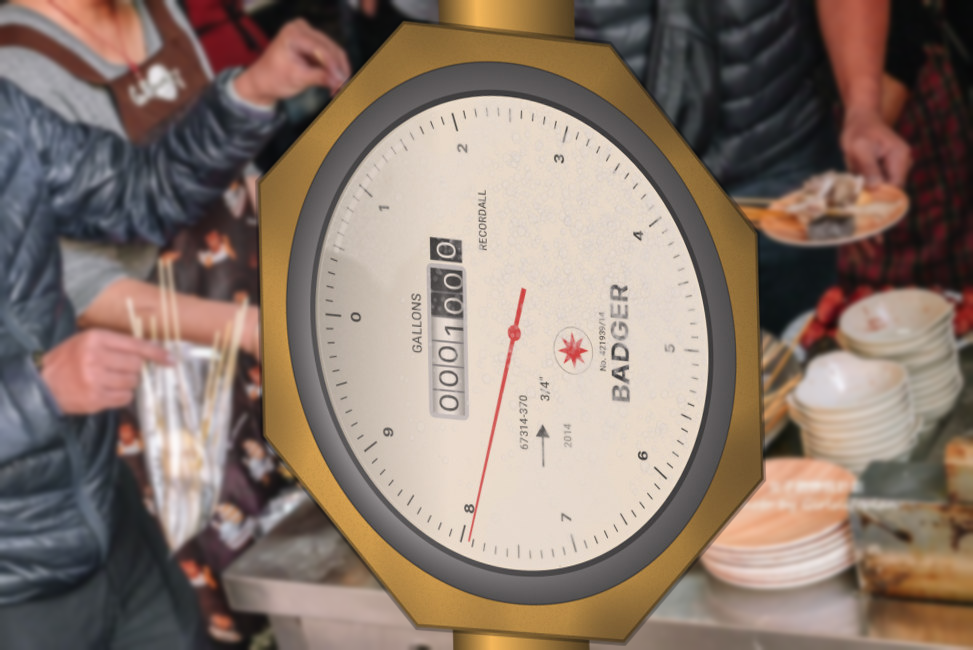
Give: 997.9,gal
